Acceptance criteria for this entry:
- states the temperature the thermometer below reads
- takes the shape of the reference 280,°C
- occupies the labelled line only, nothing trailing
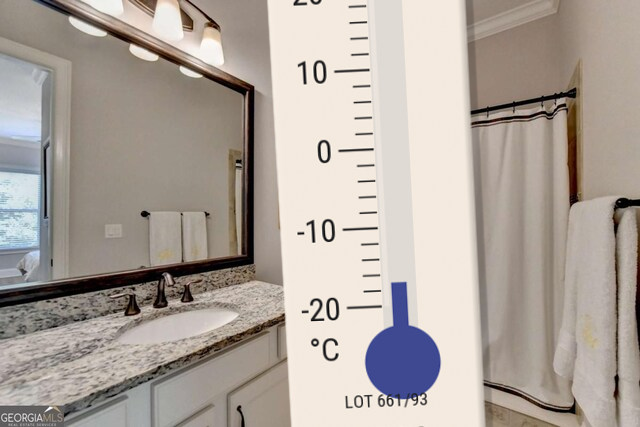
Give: -17,°C
